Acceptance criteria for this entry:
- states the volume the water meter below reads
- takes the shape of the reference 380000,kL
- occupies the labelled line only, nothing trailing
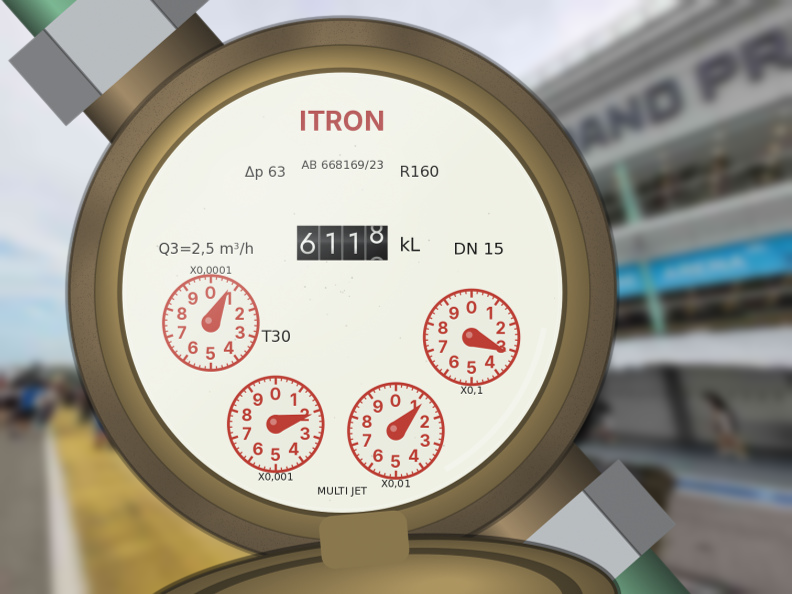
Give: 6118.3120,kL
